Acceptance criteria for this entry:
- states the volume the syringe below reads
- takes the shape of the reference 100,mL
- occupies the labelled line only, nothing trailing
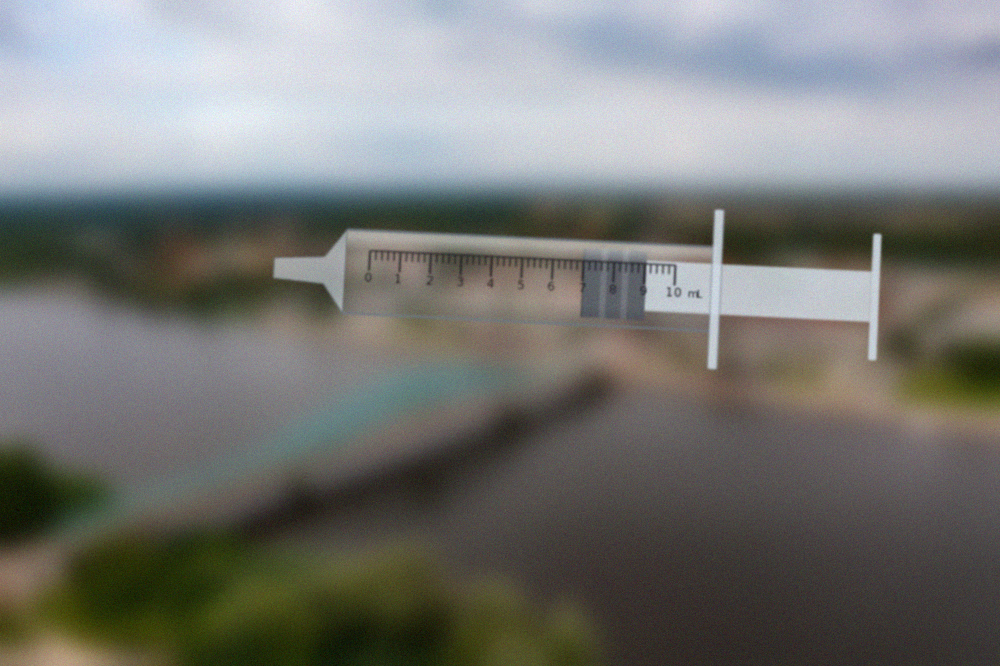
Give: 7,mL
